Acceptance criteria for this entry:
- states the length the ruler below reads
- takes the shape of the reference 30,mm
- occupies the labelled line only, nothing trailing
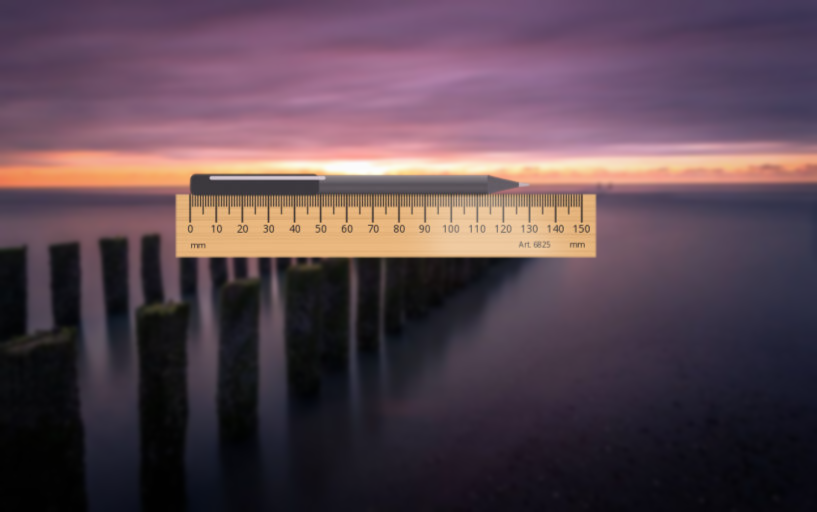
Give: 130,mm
